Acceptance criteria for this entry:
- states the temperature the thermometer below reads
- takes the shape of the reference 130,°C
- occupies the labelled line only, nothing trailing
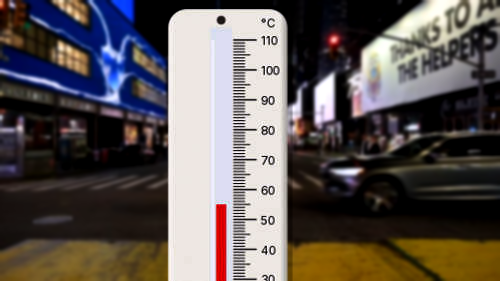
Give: 55,°C
